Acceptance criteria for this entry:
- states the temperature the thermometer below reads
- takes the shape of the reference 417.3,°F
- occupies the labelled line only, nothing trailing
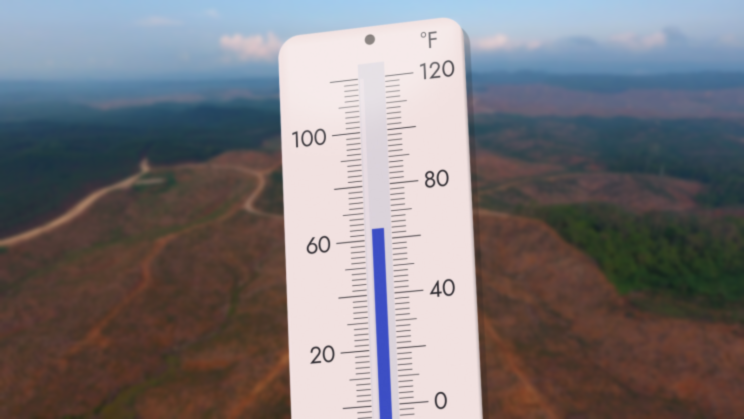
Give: 64,°F
